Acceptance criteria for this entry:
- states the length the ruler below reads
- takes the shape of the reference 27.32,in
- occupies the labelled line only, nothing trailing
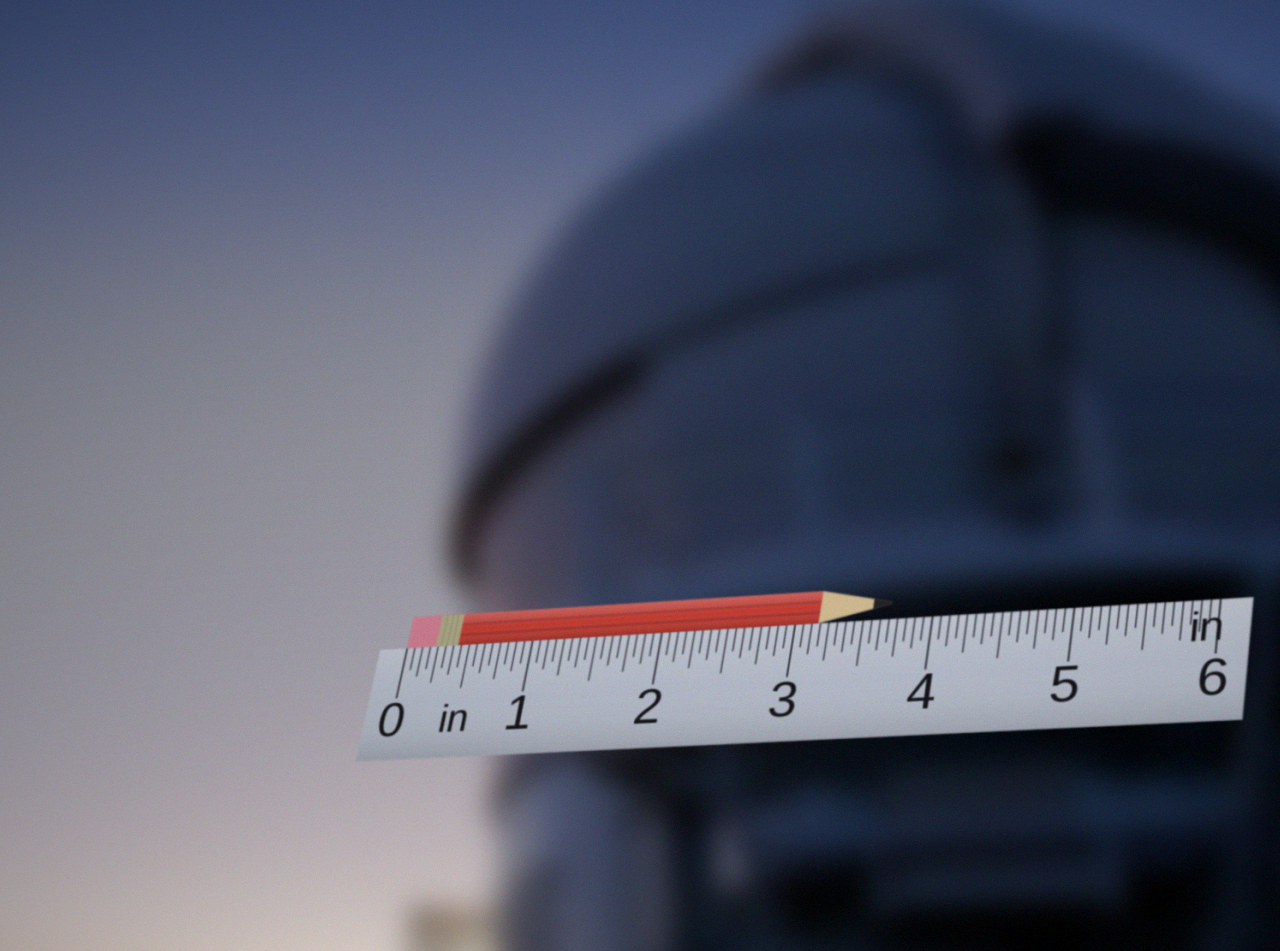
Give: 3.6875,in
